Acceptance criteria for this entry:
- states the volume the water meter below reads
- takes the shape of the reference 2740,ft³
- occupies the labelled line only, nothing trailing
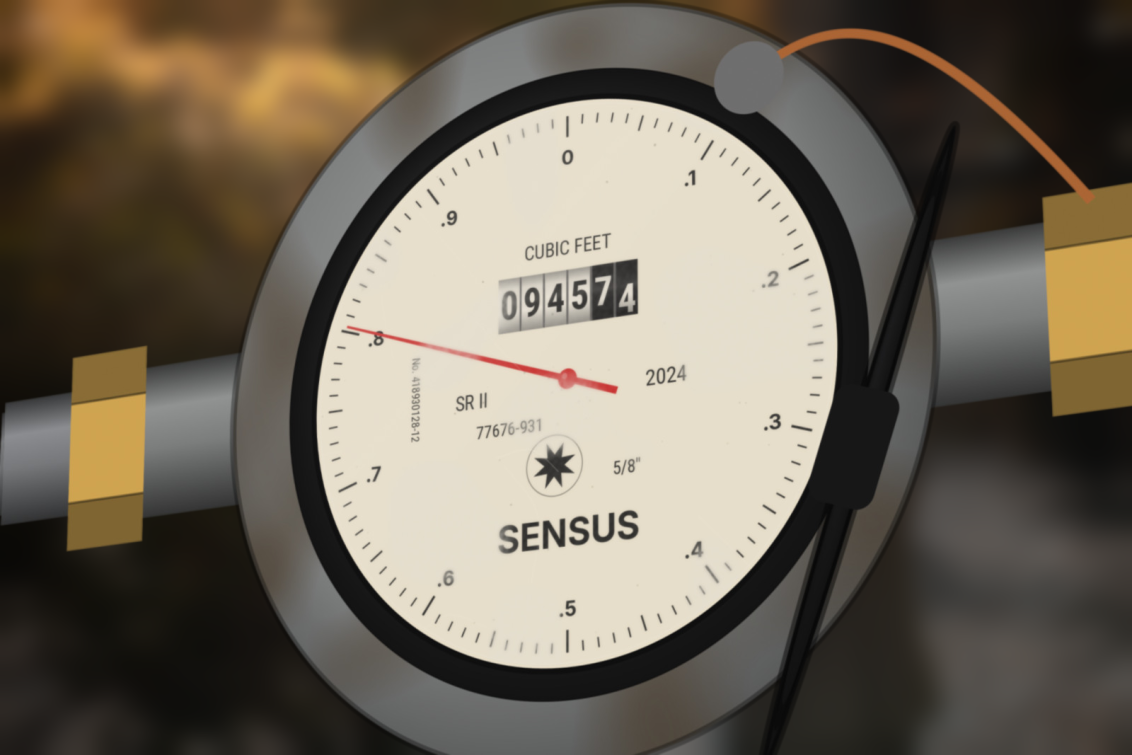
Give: 94573.80,ft³
